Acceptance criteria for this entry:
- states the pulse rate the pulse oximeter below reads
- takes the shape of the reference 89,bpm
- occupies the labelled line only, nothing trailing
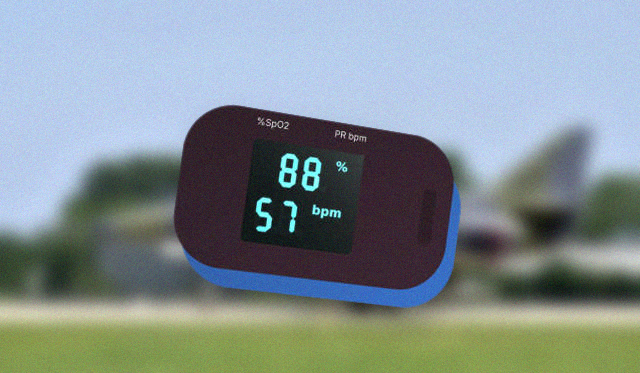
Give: 57,bpm
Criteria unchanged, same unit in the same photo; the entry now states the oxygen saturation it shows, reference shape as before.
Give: 88,%
